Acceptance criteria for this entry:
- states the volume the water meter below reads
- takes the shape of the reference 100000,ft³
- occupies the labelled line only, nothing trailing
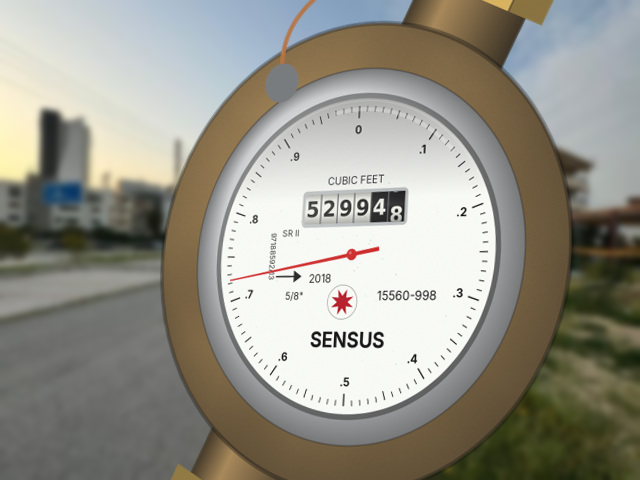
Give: 529947.72,ft³
